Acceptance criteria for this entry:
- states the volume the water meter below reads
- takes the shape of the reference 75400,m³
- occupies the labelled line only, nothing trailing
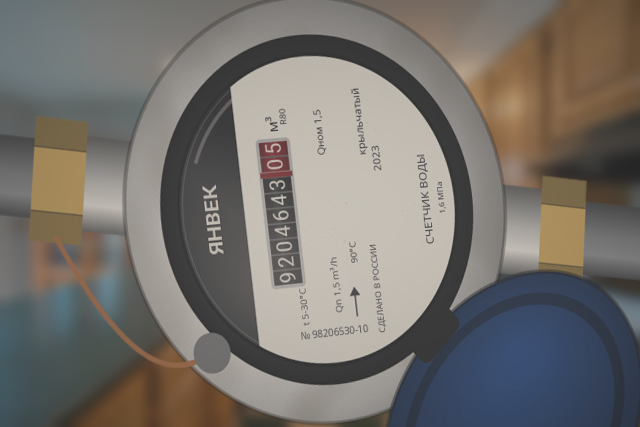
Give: 9204643.05,m³
